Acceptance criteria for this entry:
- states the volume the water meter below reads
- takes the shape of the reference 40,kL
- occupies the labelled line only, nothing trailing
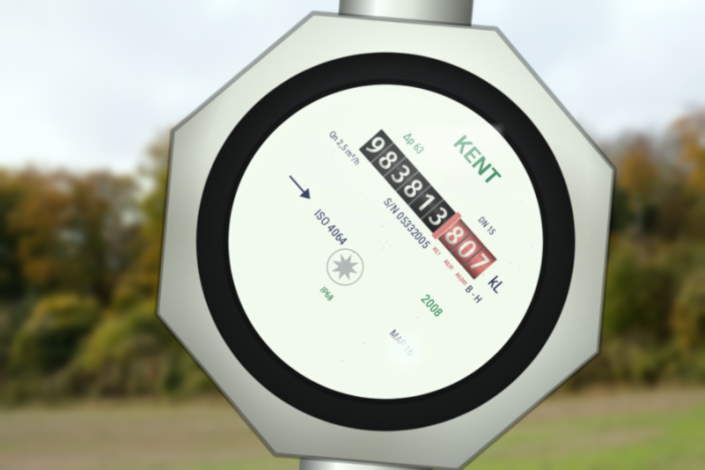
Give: 983813.807,kL
